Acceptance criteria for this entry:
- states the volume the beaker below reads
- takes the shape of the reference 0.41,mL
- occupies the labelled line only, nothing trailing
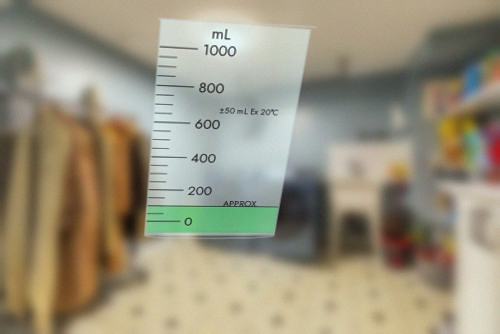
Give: 100,mL
